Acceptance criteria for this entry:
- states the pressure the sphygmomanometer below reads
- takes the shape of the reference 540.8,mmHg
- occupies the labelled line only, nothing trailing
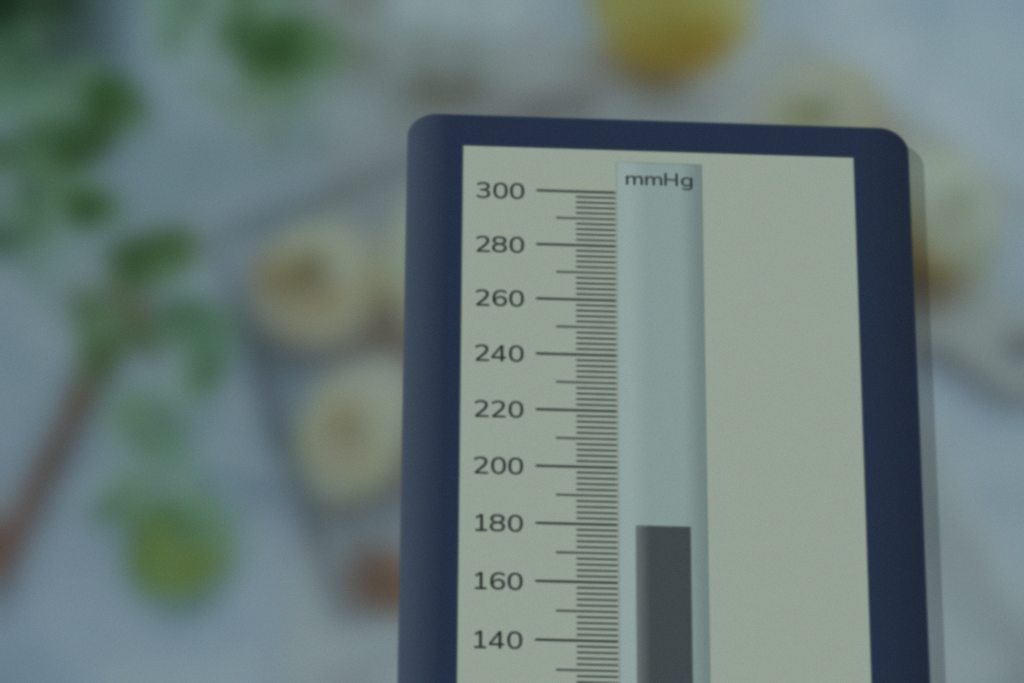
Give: 180,mmHg
